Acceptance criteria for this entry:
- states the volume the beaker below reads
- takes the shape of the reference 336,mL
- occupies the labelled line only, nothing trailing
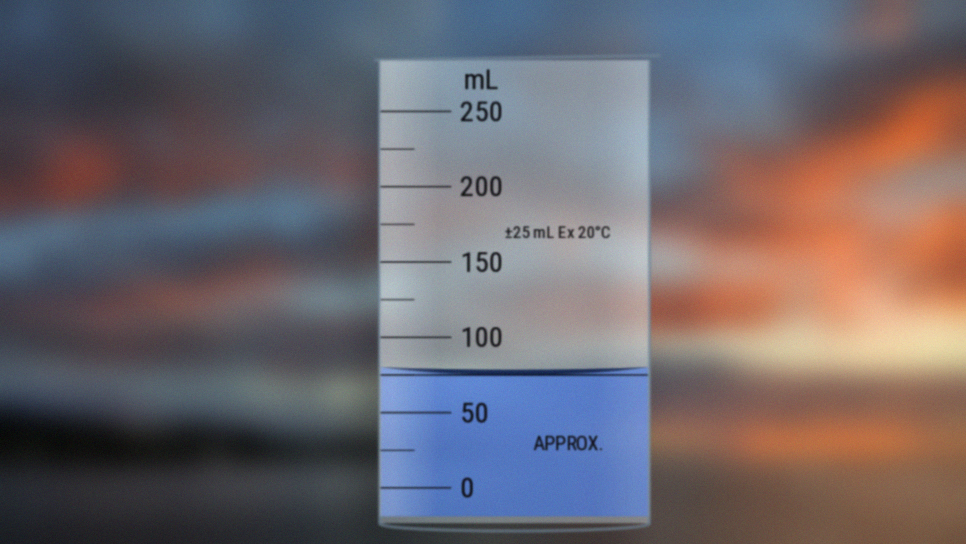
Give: 75,mL
